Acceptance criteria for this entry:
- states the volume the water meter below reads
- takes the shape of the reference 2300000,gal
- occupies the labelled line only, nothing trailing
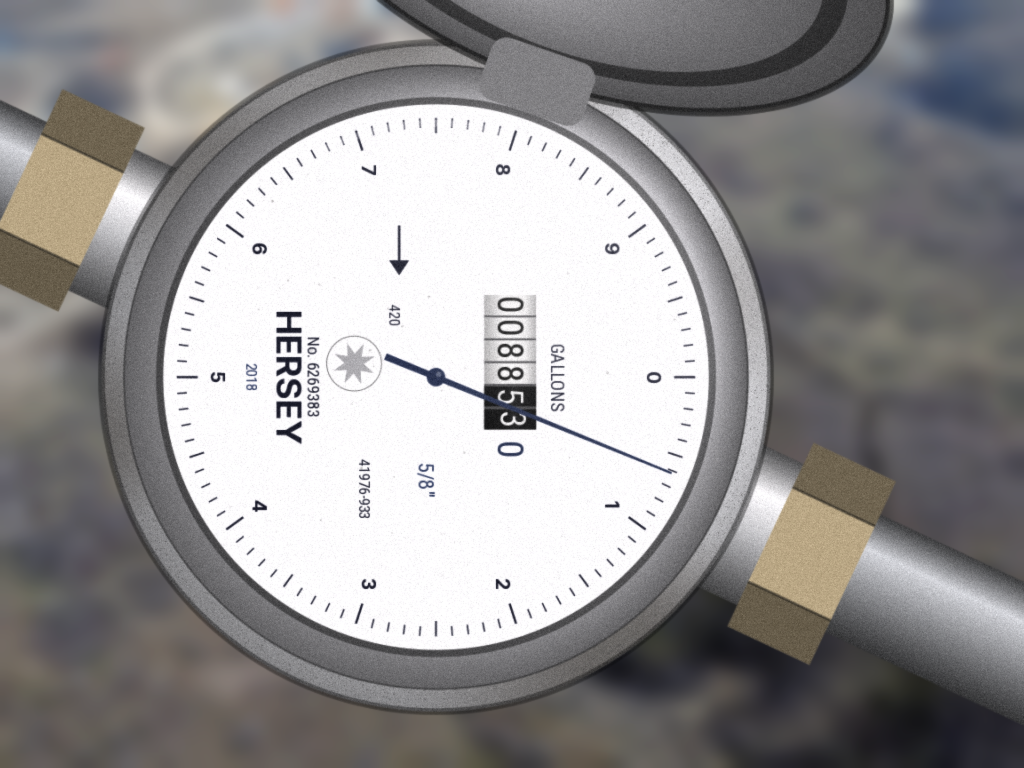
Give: 88530.6,gal
